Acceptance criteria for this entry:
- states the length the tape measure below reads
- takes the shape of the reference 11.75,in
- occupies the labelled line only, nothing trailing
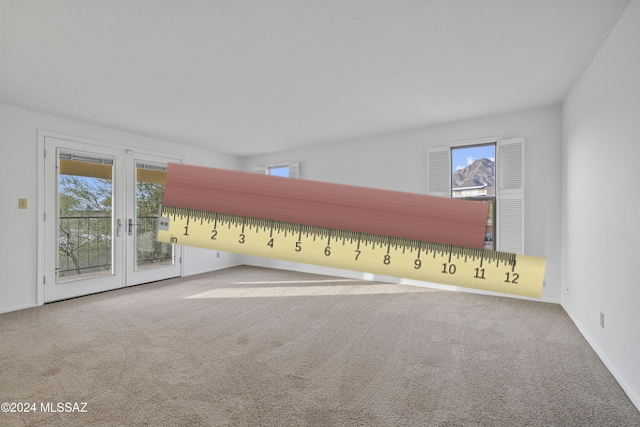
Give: 11,in
